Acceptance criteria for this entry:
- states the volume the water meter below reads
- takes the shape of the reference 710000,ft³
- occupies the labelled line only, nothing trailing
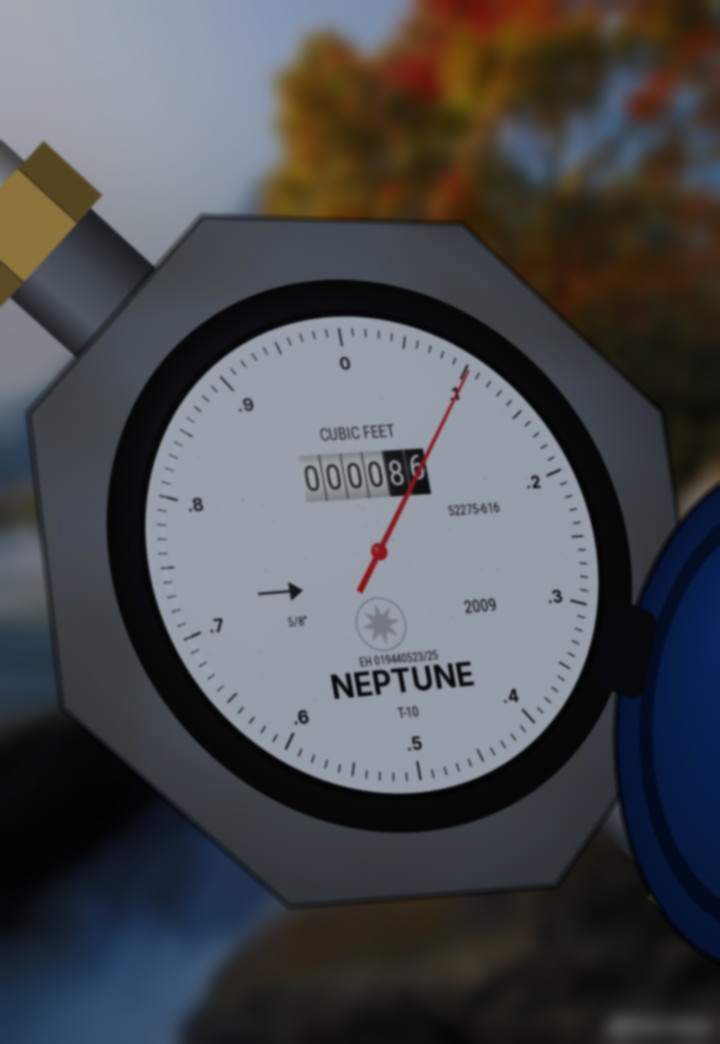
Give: 86.10,ft³
